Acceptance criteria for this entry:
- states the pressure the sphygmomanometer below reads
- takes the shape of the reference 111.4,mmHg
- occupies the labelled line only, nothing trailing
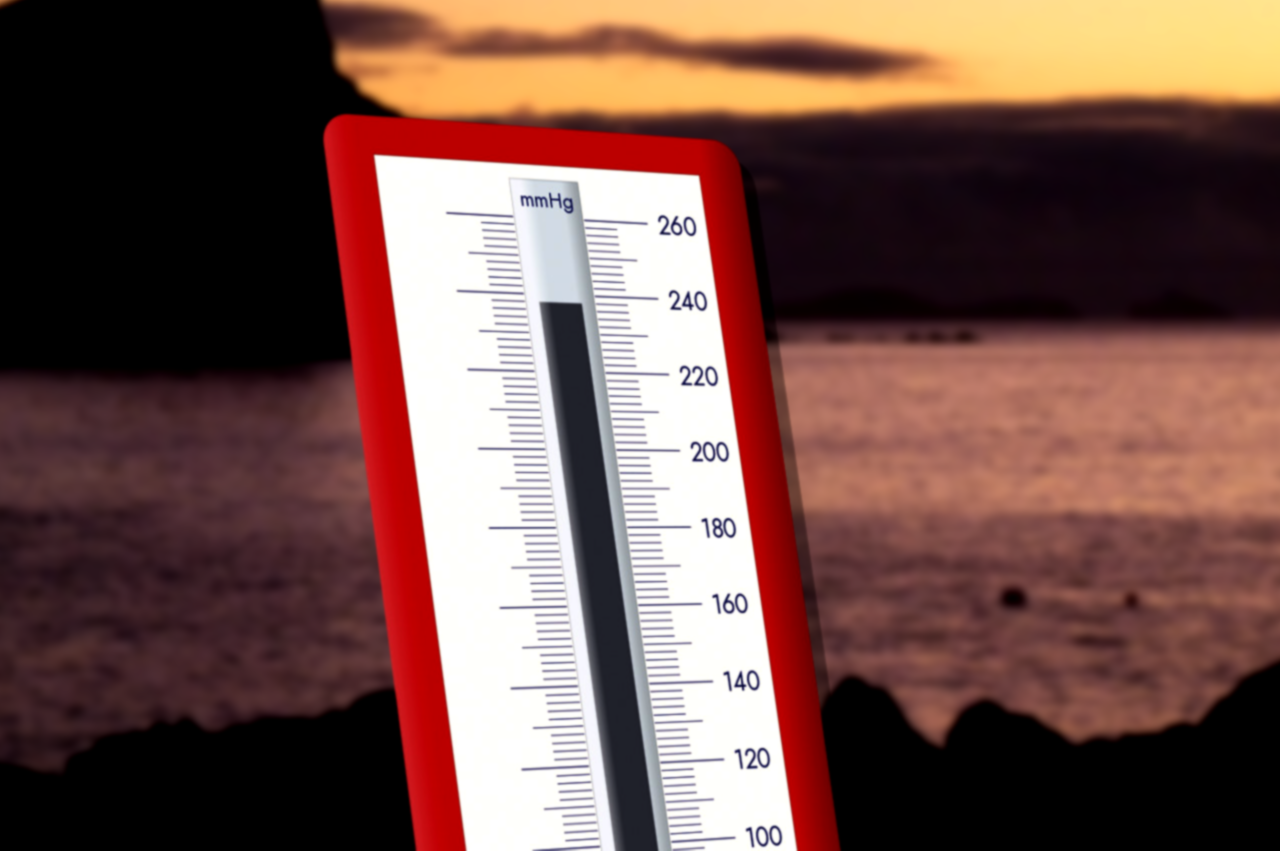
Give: 238,mmHg
